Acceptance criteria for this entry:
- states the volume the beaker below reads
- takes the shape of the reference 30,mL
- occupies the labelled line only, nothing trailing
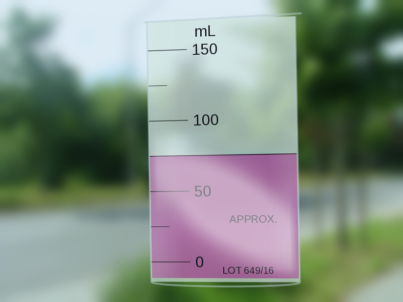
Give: 75,mL
